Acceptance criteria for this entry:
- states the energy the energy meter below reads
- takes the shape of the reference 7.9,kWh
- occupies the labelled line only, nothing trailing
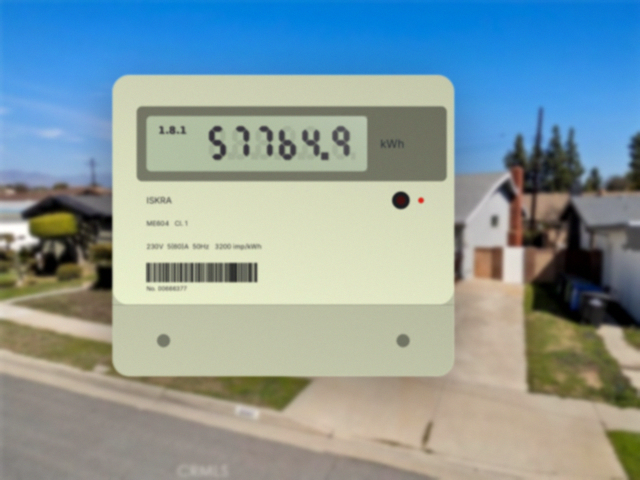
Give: 57764.9,kWh
